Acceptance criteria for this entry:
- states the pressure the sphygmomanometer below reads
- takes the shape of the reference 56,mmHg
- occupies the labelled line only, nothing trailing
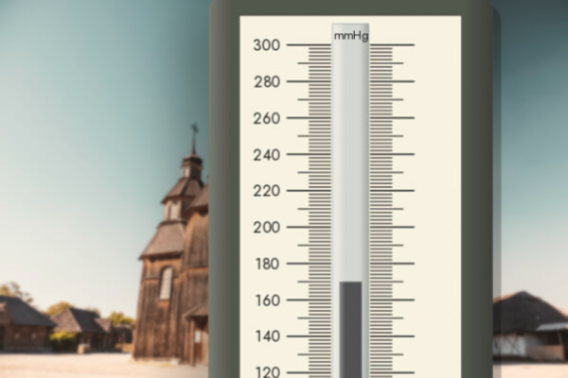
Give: 170,mmHg
